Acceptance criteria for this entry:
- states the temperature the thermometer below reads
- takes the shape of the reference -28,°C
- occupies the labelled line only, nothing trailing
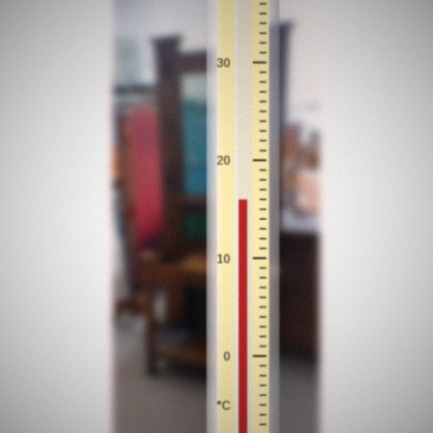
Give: 16,°C
